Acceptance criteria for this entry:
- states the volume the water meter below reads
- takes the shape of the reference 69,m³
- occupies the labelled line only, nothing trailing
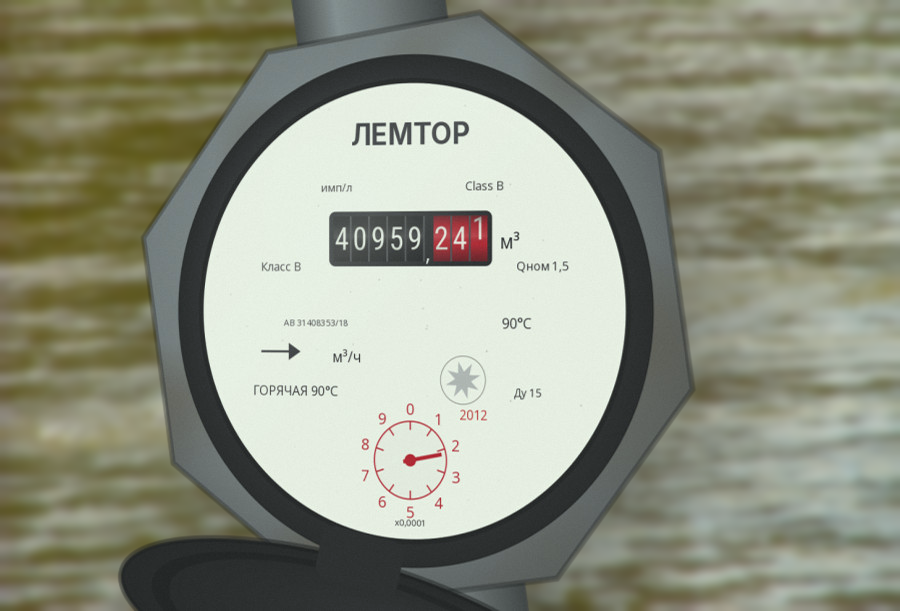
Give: 40959.2412,m³
